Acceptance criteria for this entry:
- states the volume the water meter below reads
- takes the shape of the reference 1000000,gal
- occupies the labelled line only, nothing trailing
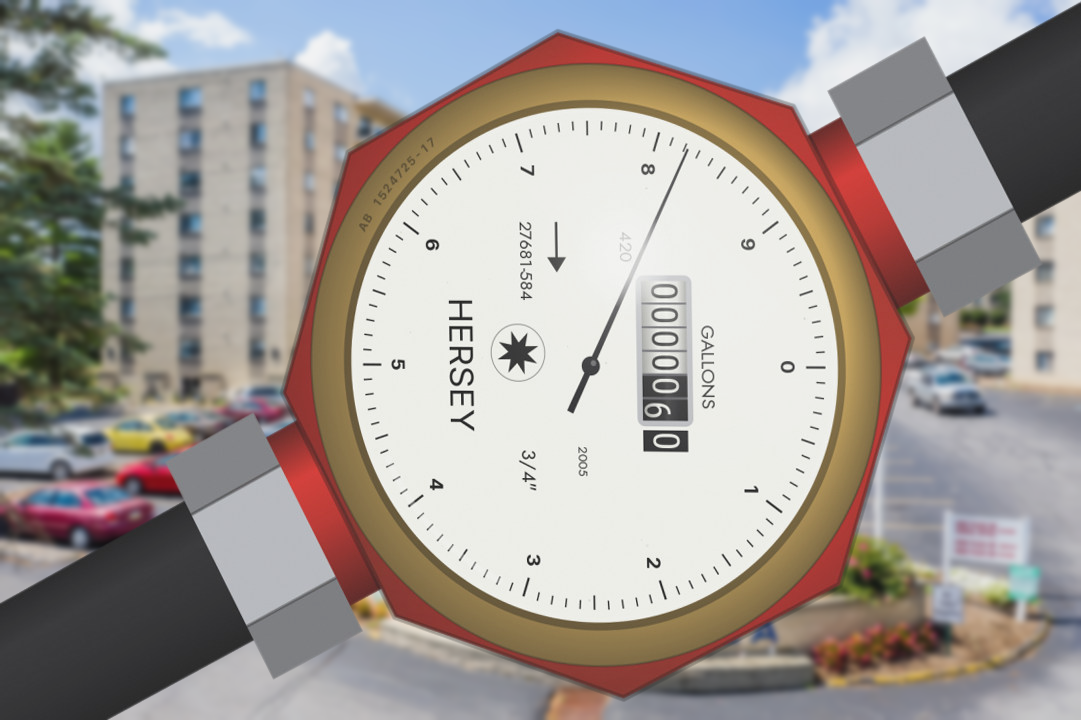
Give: 58.2,gal
